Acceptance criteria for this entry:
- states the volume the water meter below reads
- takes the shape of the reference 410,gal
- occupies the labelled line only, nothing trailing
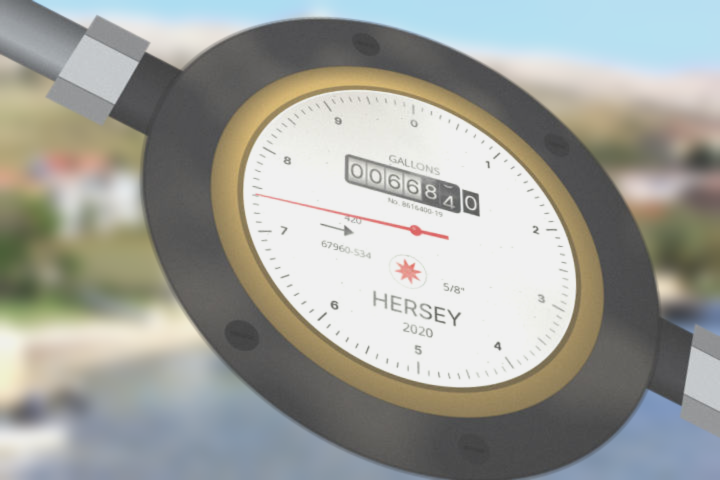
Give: 66837.4,gal
